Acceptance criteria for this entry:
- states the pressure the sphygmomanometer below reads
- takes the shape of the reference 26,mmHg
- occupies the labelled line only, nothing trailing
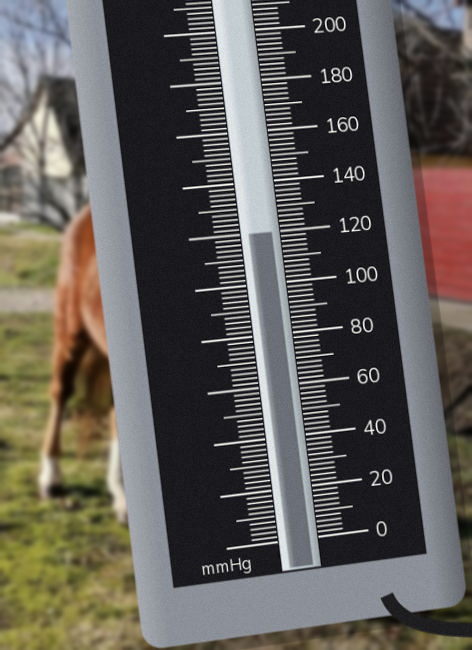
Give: 120,mmHg
